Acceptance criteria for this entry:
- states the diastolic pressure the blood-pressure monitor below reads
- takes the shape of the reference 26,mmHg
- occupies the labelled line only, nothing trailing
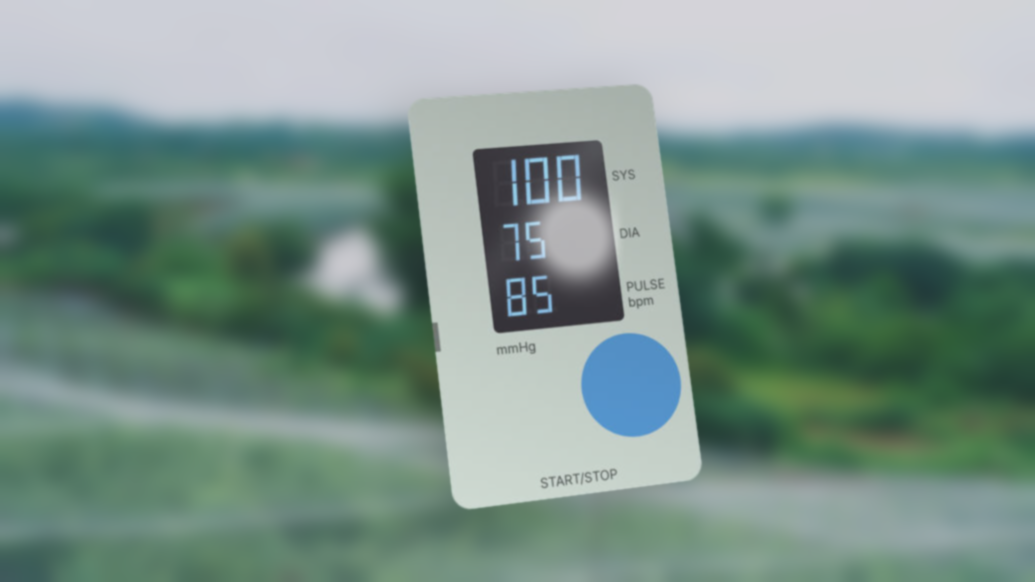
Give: 75,mmHg
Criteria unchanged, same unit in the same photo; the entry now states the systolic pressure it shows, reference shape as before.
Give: 100,mmHg
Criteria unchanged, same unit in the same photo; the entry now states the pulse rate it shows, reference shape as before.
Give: 85,bpm
